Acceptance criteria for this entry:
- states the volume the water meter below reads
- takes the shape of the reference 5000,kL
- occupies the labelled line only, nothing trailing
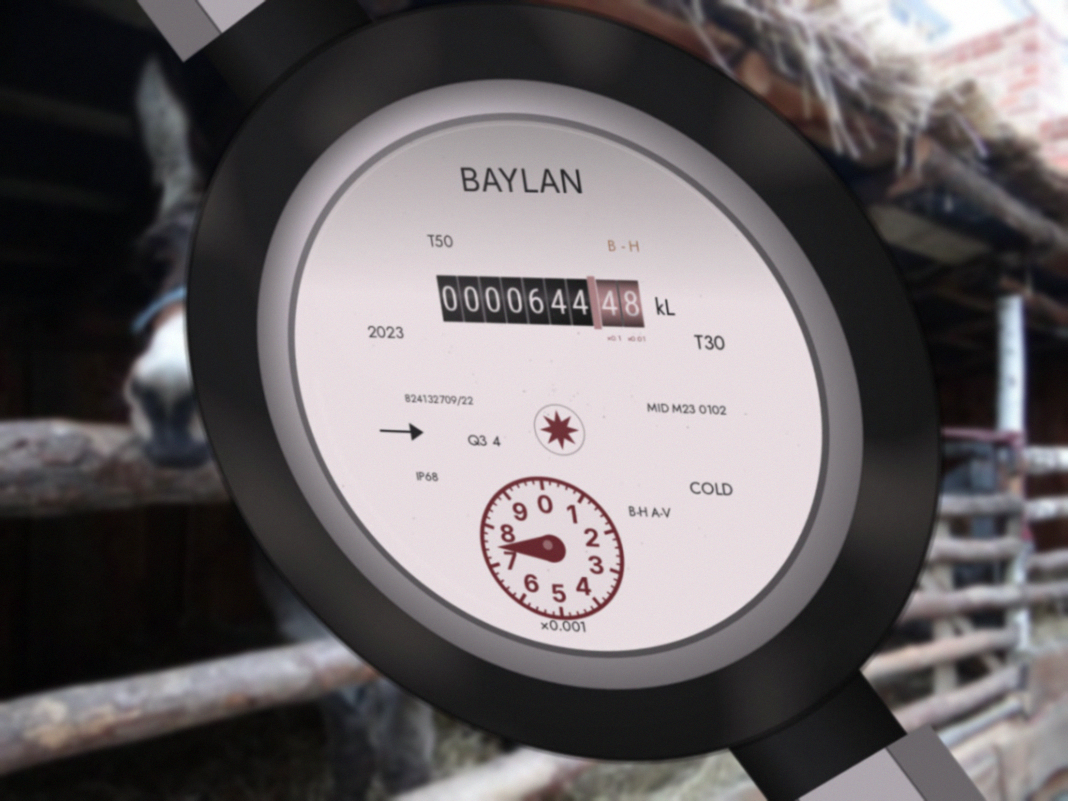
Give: 644.487,kL
